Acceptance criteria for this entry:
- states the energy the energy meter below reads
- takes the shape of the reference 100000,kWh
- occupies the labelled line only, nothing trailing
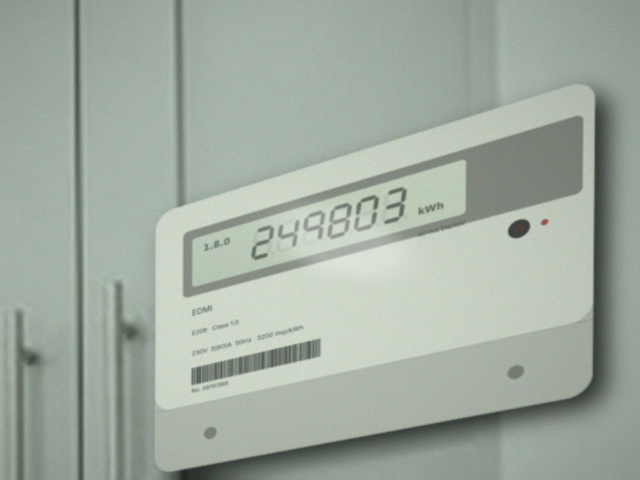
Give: 249803,kWh
